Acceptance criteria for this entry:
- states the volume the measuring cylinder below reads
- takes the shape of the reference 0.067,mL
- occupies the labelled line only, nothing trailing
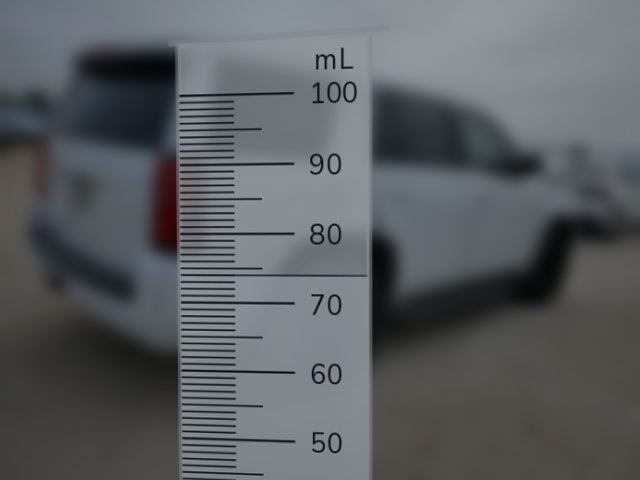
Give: 74,mL
